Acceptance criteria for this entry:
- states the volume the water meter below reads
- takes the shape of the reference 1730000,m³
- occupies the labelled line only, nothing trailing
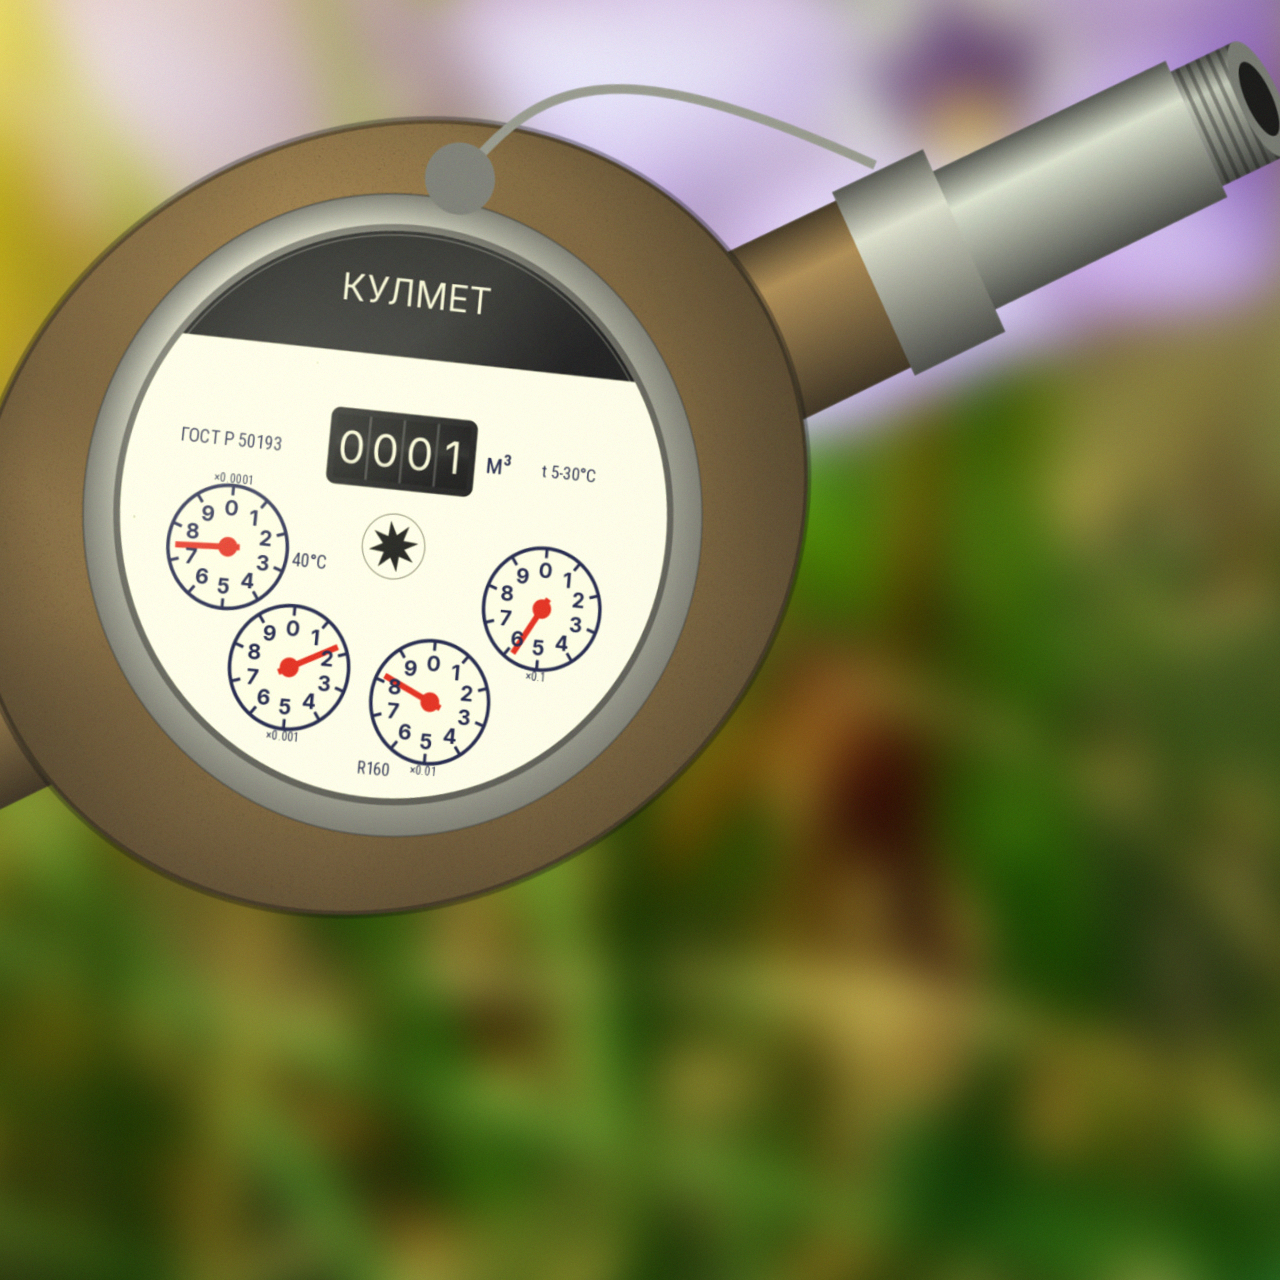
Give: 1.5817,m³
